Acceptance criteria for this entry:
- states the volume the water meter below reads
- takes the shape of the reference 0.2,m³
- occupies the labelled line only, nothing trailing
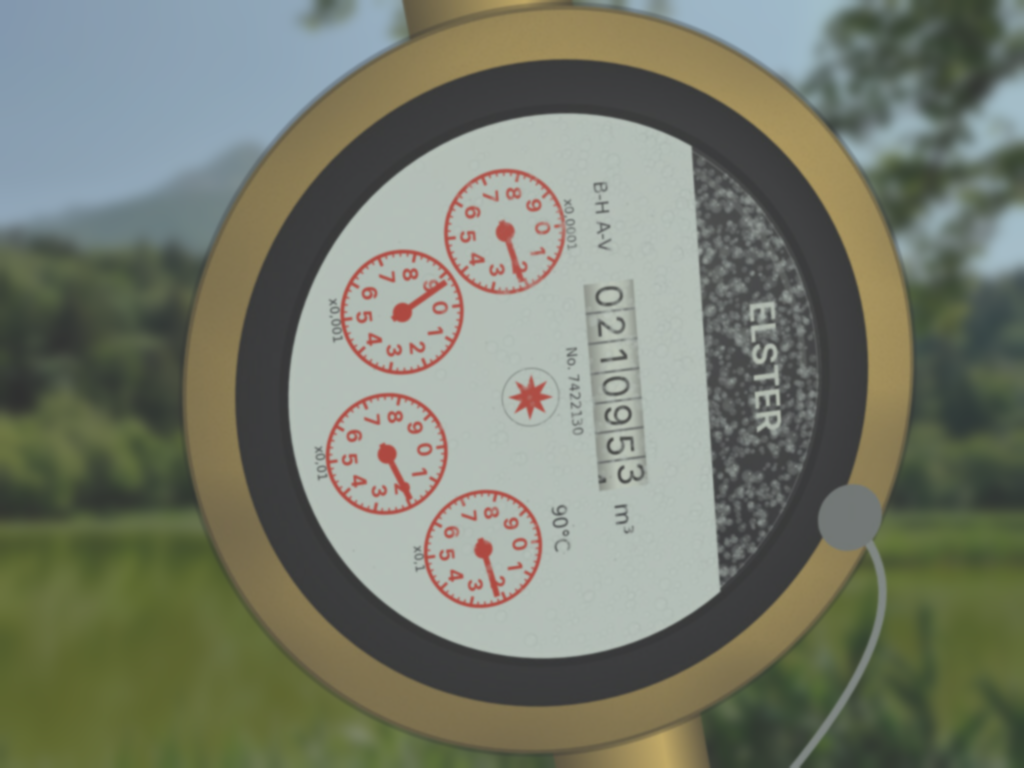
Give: 210953.2192,m³
